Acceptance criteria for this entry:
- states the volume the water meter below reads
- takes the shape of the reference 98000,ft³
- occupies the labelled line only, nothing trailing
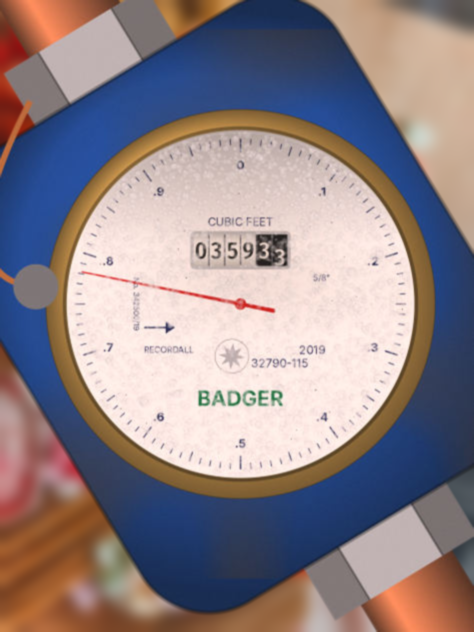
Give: 35932.78,ft³
